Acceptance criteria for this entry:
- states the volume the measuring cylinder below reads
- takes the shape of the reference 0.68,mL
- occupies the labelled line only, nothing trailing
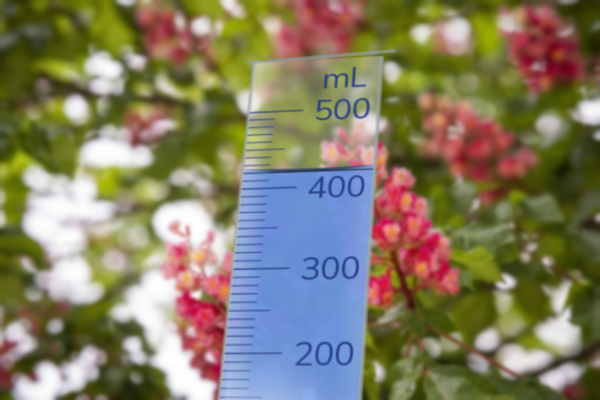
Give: 420,mL
